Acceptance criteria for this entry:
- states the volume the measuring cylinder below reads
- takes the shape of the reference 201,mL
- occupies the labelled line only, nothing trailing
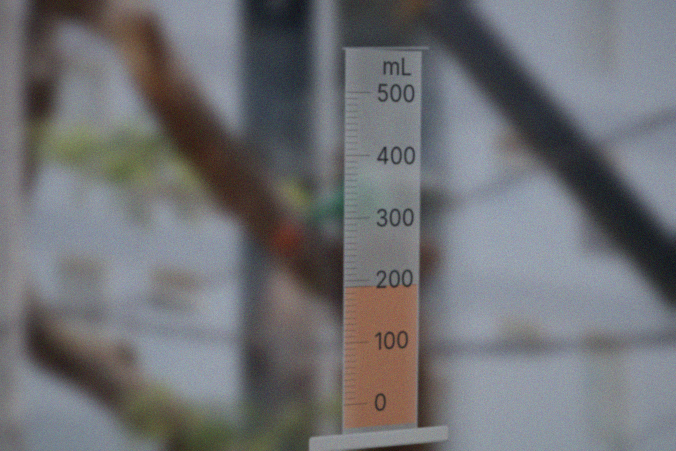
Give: 190,mL
